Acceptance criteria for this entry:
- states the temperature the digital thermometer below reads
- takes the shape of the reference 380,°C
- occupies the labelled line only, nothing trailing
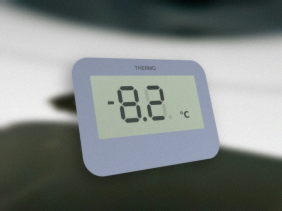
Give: -8.2,°C
